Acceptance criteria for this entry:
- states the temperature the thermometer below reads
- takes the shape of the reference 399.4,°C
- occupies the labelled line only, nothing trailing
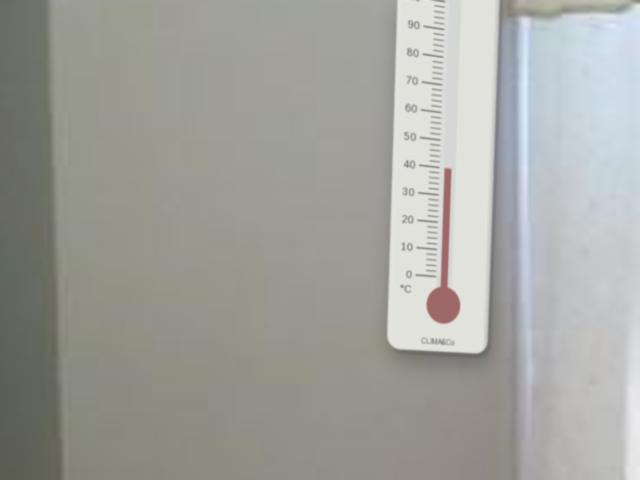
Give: 40,°C
